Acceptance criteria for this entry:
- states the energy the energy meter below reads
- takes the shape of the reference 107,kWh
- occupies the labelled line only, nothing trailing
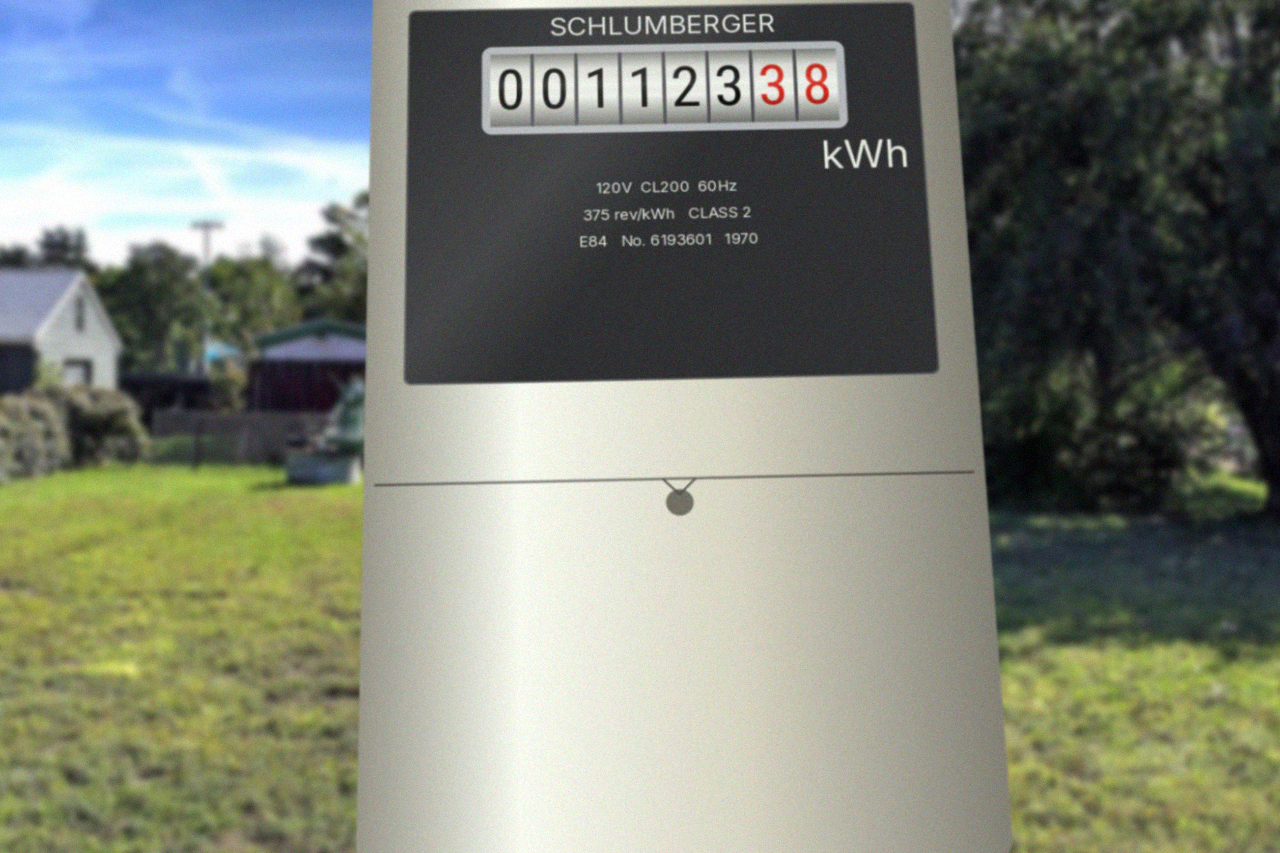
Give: 1123.38,kWh
